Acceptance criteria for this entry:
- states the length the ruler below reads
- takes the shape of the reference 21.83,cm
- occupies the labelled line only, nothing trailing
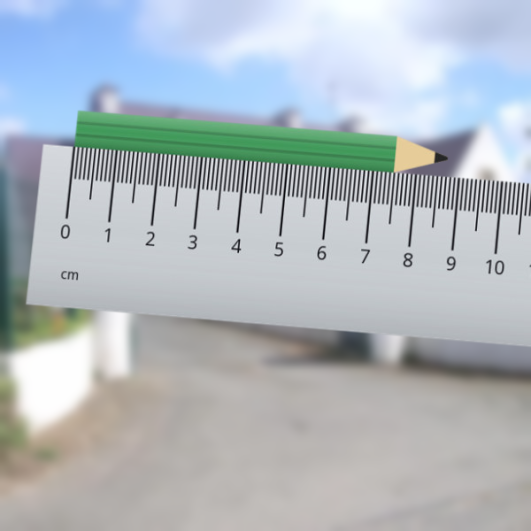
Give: 8.7,cm
